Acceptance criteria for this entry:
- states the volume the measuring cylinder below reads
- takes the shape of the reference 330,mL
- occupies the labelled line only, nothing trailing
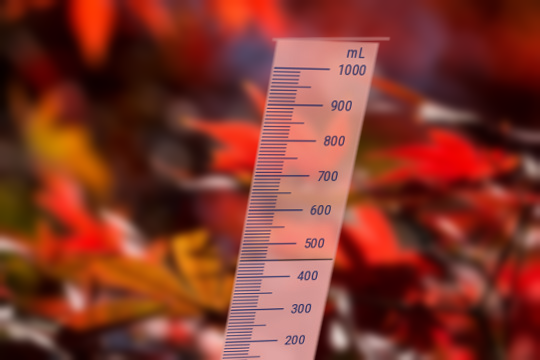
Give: 450,mL
